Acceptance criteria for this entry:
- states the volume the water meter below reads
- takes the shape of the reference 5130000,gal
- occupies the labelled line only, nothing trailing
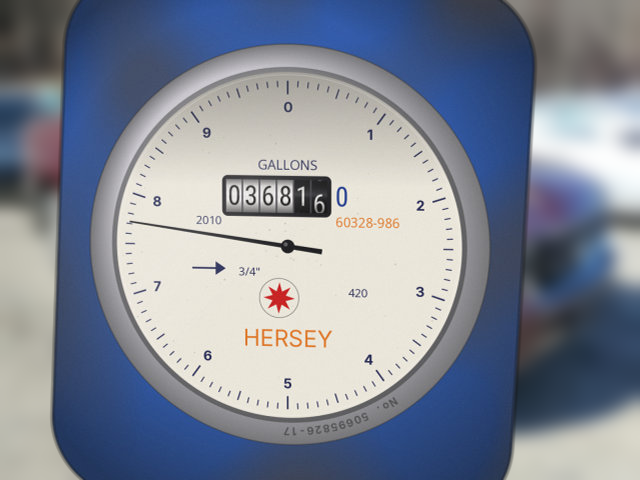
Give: 368157.7,gal
